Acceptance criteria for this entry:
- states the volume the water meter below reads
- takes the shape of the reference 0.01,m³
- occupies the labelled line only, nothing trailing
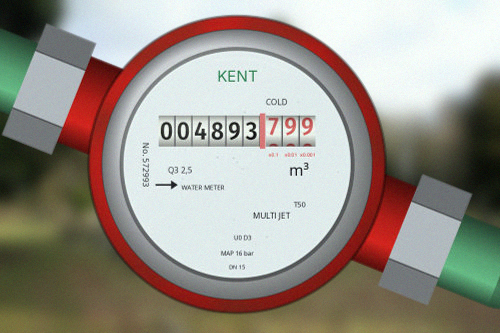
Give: 4893.799,m³
